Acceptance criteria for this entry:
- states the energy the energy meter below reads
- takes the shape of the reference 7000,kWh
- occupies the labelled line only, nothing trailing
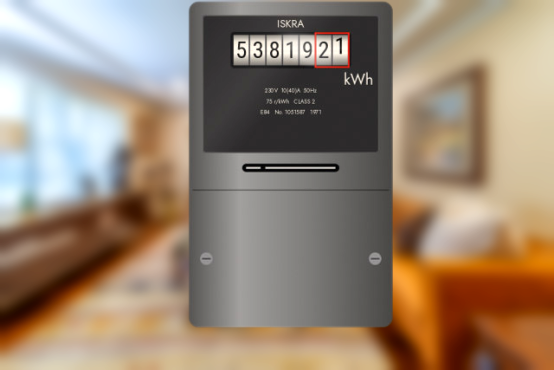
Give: 53819.21,kWh
